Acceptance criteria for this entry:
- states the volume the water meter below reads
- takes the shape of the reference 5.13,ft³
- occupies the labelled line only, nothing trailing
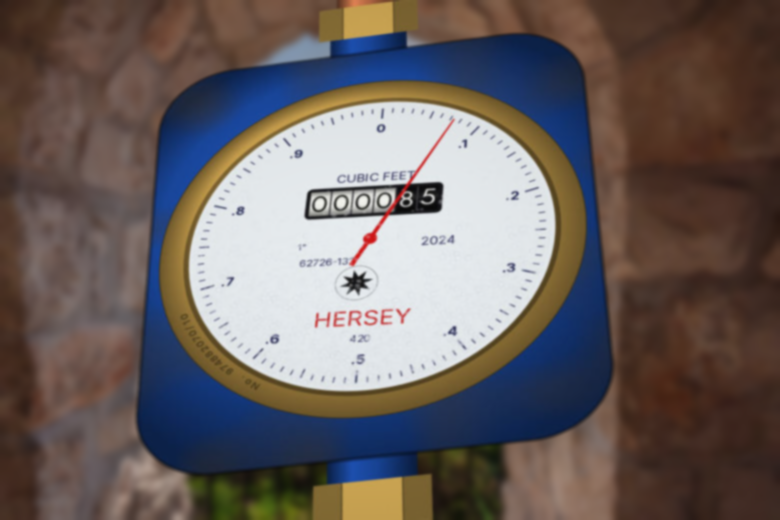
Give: 85.07,ft³
